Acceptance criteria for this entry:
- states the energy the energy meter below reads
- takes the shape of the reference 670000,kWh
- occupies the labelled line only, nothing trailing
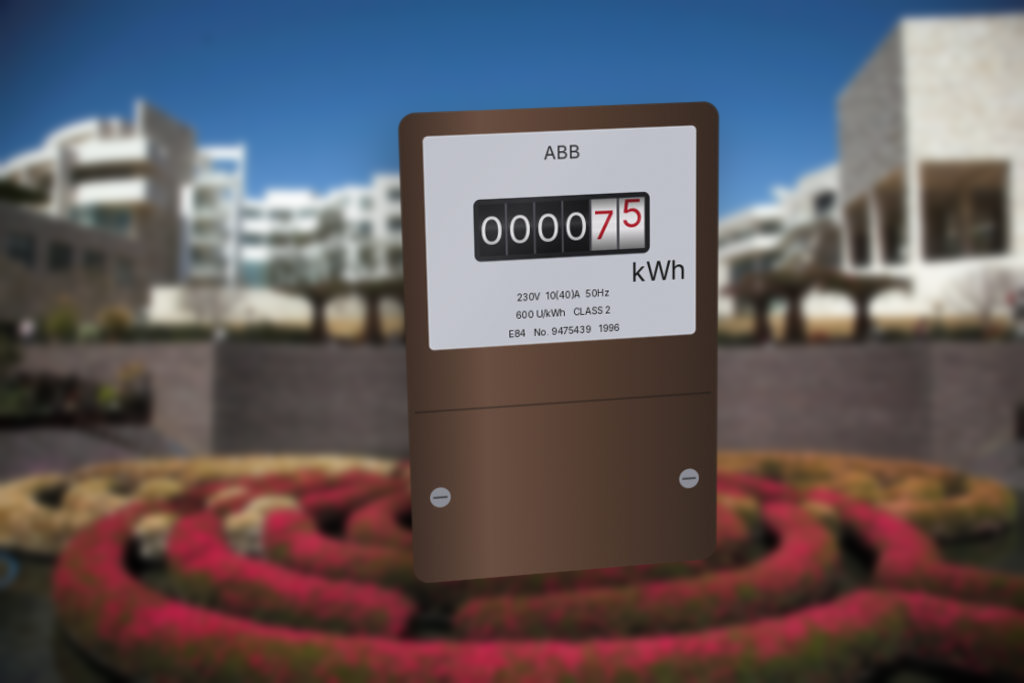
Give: 0.75,kWh
